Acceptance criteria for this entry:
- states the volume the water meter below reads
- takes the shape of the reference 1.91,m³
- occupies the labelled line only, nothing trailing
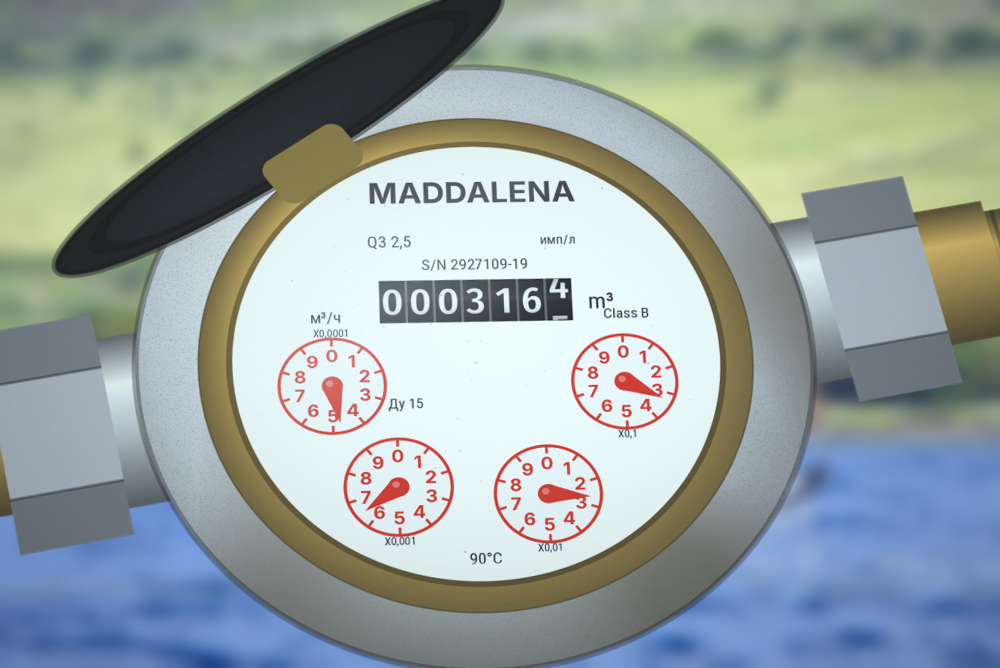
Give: 3164.3264,m³
